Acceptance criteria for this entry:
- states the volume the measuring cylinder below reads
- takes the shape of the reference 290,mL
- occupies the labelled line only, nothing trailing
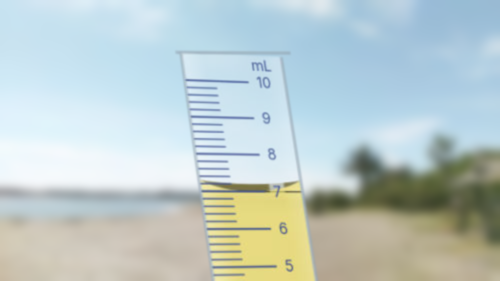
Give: 7,mL
